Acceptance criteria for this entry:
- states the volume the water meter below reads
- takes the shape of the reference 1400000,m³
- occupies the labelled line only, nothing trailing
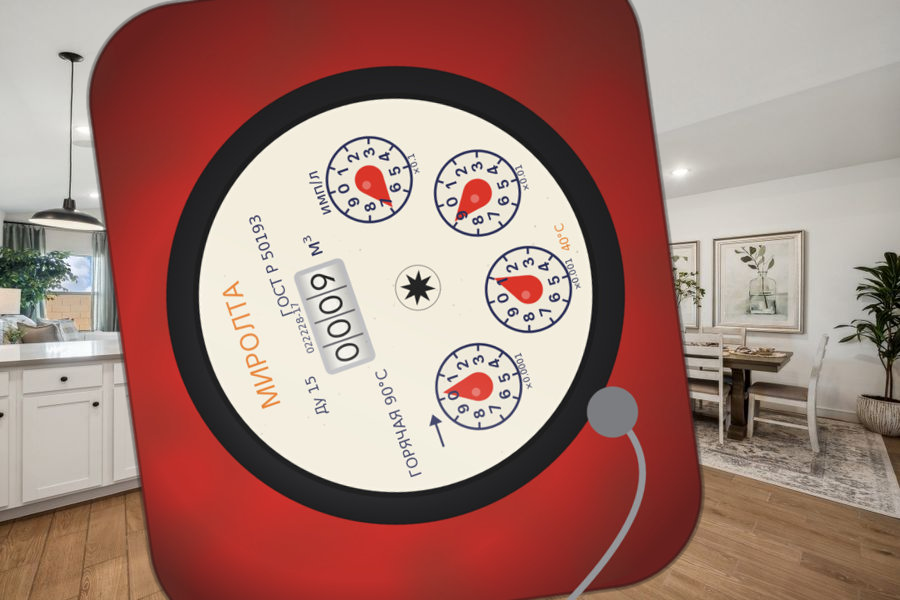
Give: 9.6910,m³
